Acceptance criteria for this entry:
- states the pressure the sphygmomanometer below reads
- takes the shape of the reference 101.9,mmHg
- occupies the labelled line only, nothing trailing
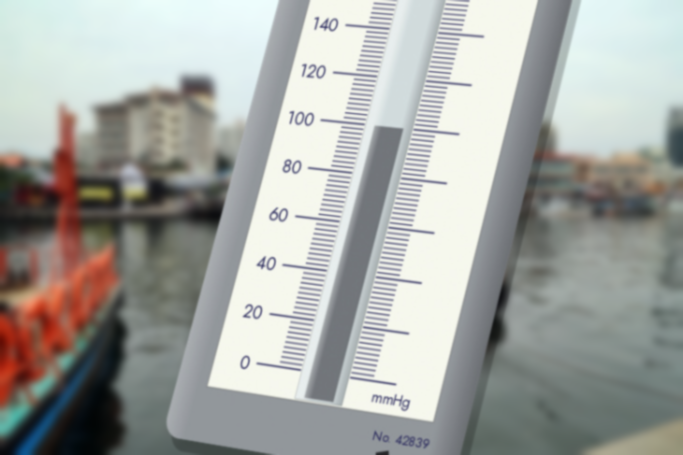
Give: 100,mmHg
